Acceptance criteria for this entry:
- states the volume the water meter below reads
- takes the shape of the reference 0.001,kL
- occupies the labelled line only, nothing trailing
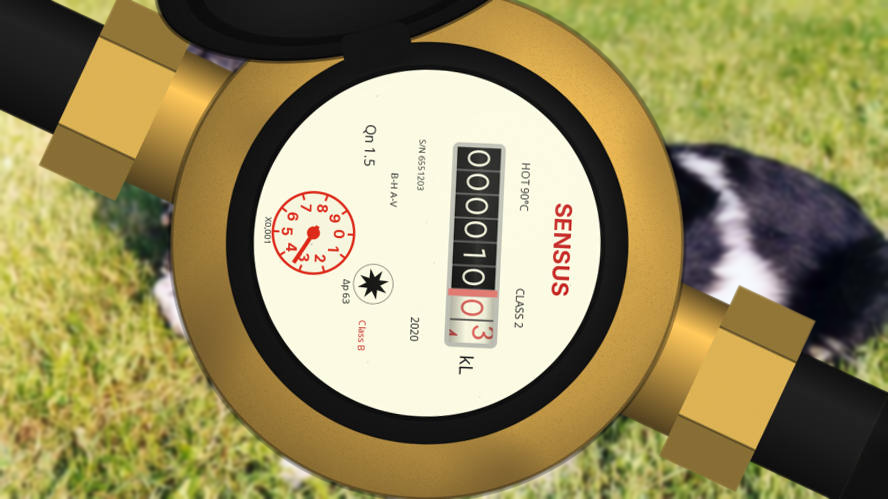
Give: 10.033,kL
